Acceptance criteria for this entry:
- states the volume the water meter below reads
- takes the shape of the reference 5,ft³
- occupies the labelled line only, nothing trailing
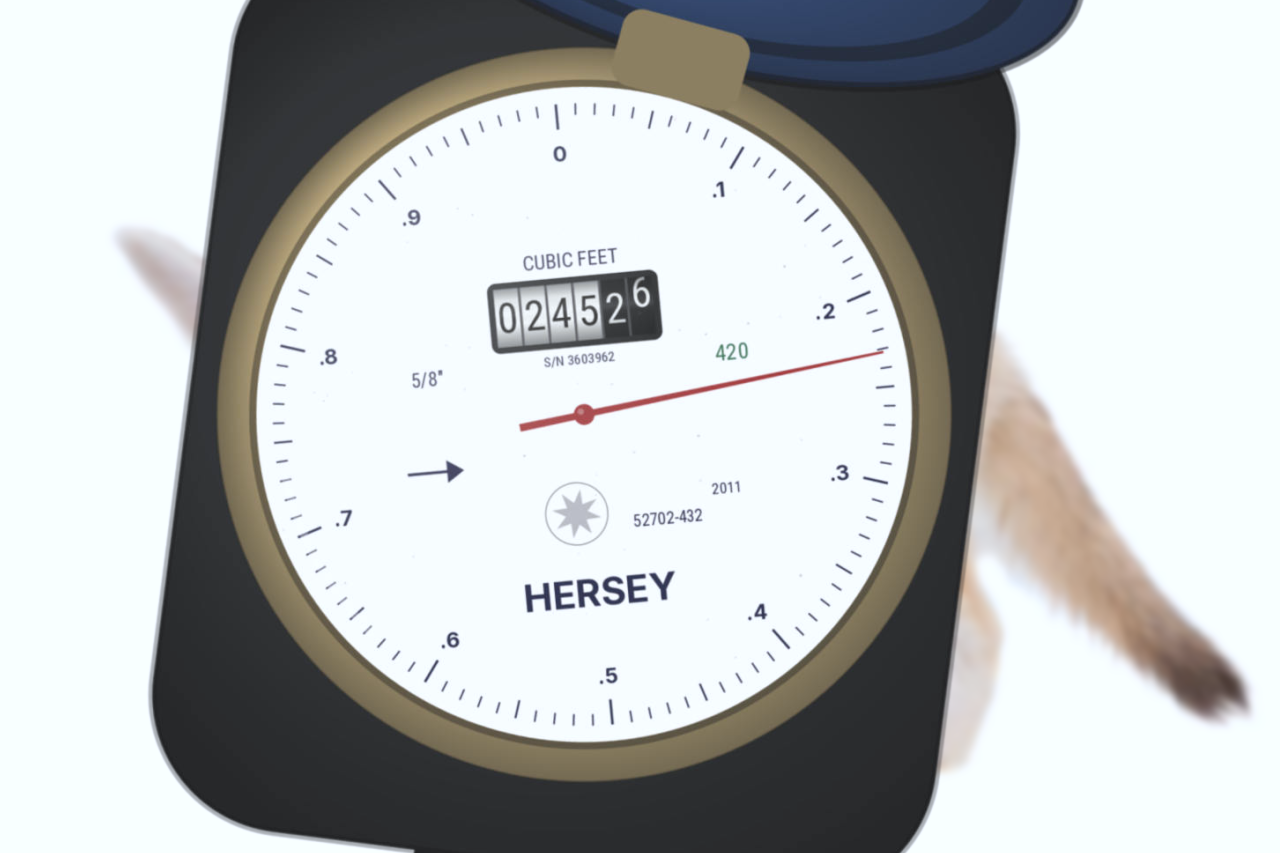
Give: 24526.23,ft³
